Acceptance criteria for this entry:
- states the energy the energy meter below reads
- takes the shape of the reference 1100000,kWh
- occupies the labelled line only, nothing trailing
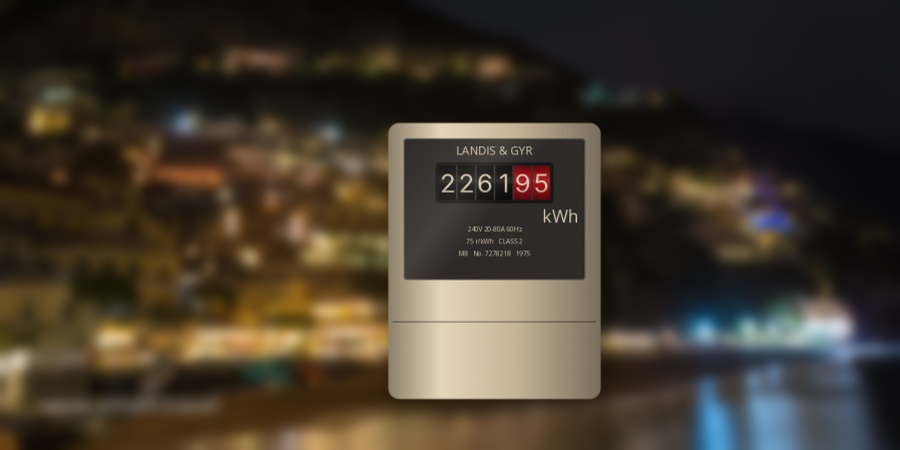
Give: 2261.95,kWh
